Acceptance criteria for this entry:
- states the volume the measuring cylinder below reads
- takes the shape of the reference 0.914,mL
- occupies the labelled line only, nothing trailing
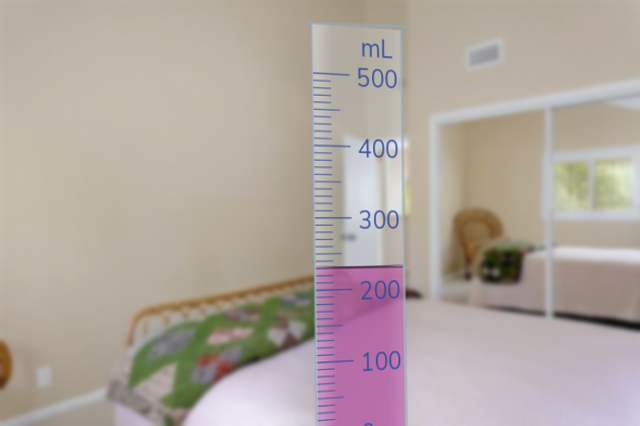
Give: 230,mL
